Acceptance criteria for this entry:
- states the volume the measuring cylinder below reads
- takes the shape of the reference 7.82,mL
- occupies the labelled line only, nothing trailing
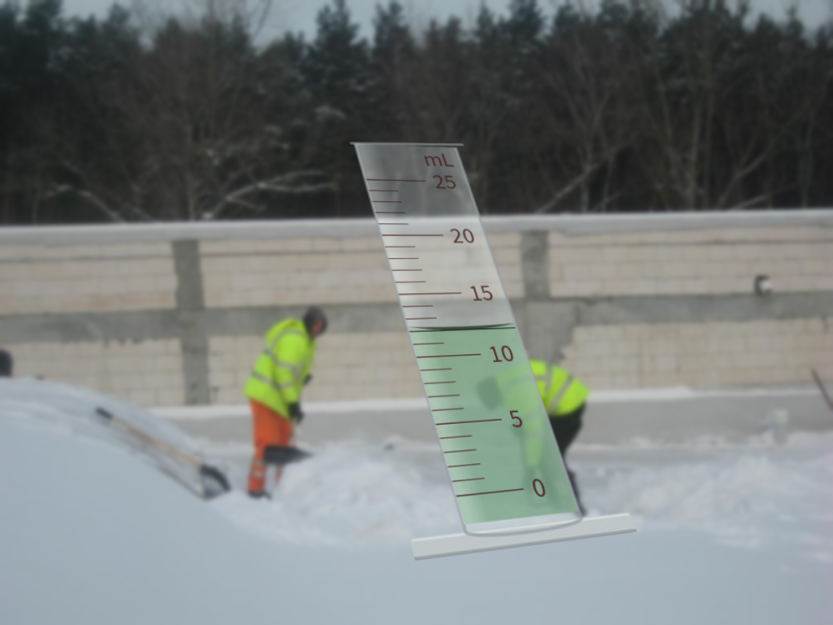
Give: 12,mL
